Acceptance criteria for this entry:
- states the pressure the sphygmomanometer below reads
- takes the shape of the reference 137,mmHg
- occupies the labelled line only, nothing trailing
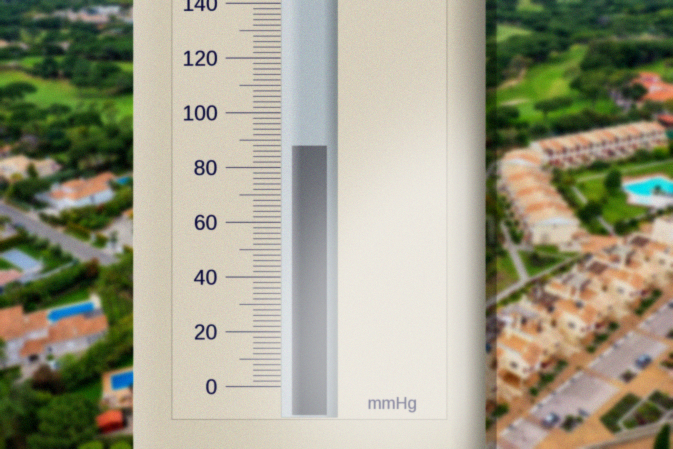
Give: 88,mmHg
